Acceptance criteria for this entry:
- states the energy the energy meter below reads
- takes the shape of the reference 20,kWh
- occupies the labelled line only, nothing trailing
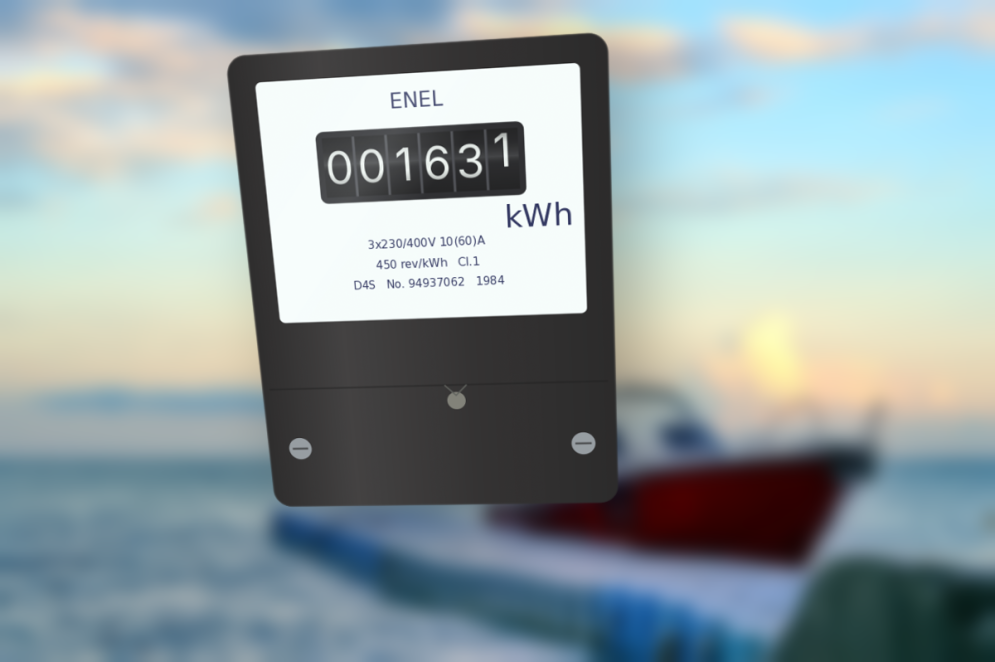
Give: 1631,kWh
